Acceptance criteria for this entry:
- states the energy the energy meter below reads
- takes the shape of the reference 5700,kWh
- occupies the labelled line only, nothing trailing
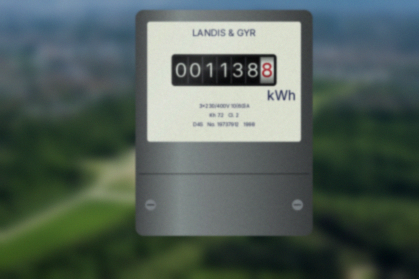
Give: 1138.8,kWh
